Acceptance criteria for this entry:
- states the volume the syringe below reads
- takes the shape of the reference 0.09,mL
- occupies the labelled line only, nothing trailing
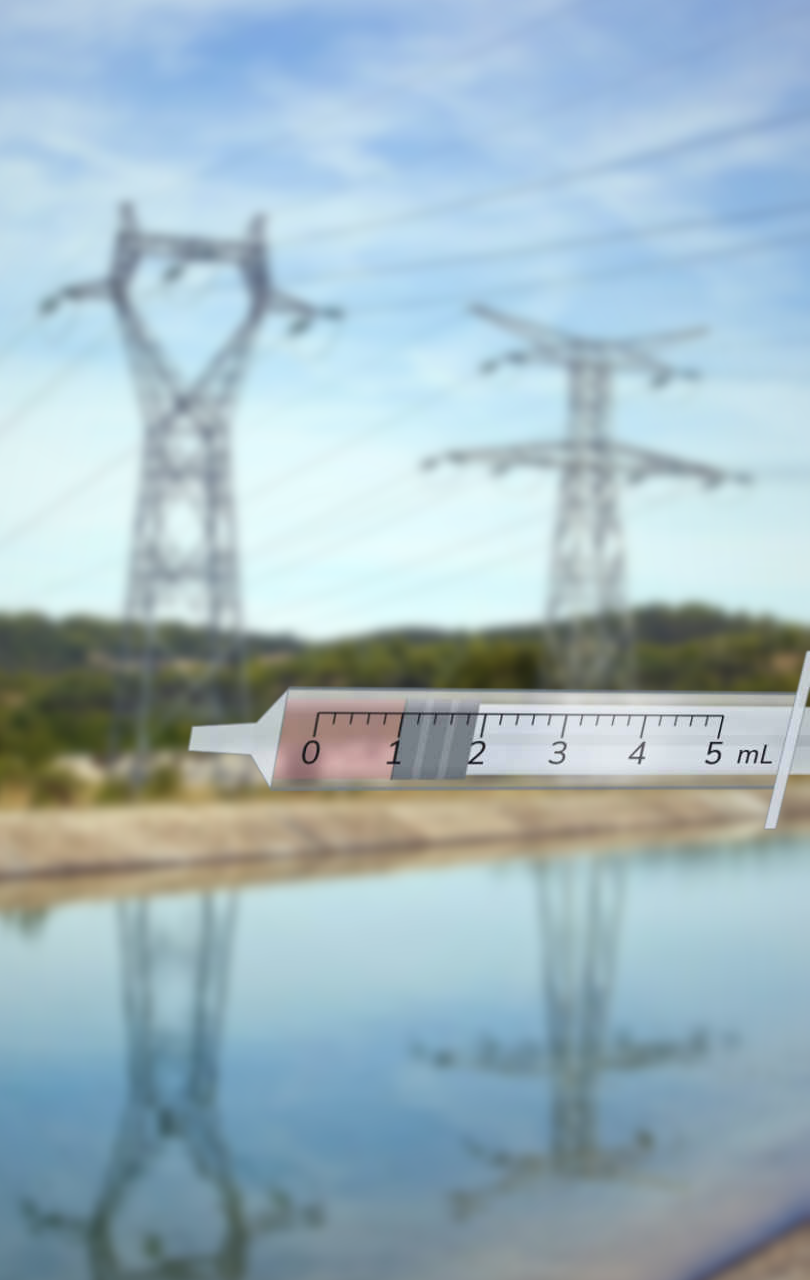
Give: 1,mL
